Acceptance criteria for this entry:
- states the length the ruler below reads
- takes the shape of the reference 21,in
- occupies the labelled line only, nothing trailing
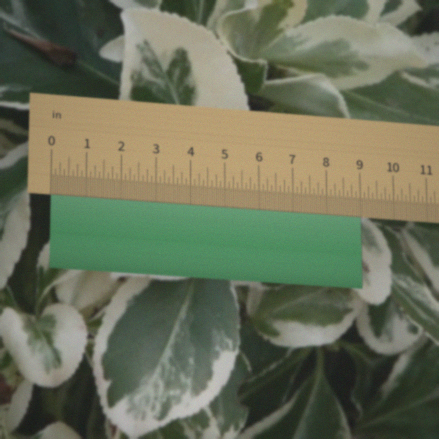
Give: 9,in
